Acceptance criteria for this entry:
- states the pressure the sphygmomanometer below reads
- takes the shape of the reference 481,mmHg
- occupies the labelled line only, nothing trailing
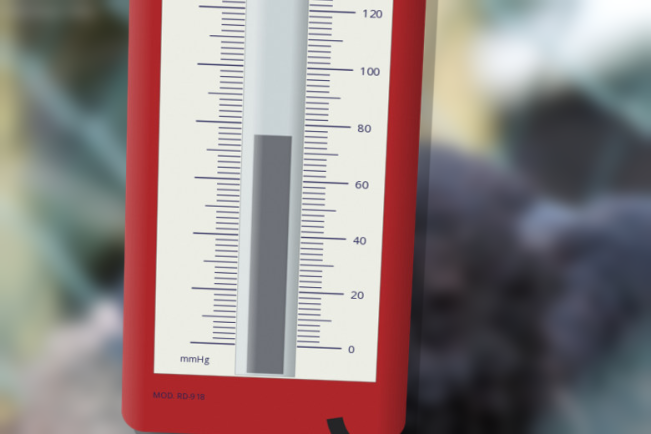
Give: 76,mmHg
